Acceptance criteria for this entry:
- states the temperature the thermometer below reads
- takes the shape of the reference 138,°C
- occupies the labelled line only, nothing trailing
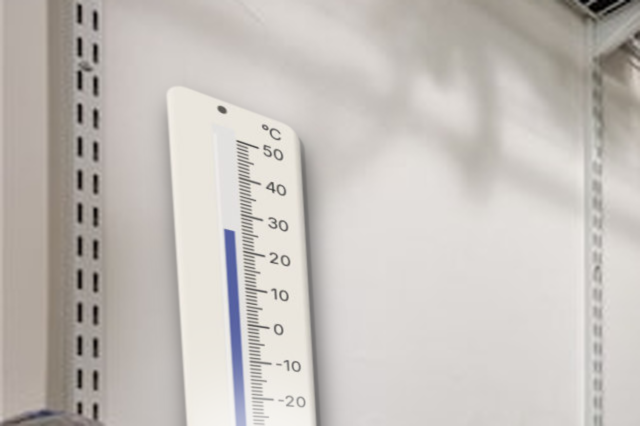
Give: 25,°C
